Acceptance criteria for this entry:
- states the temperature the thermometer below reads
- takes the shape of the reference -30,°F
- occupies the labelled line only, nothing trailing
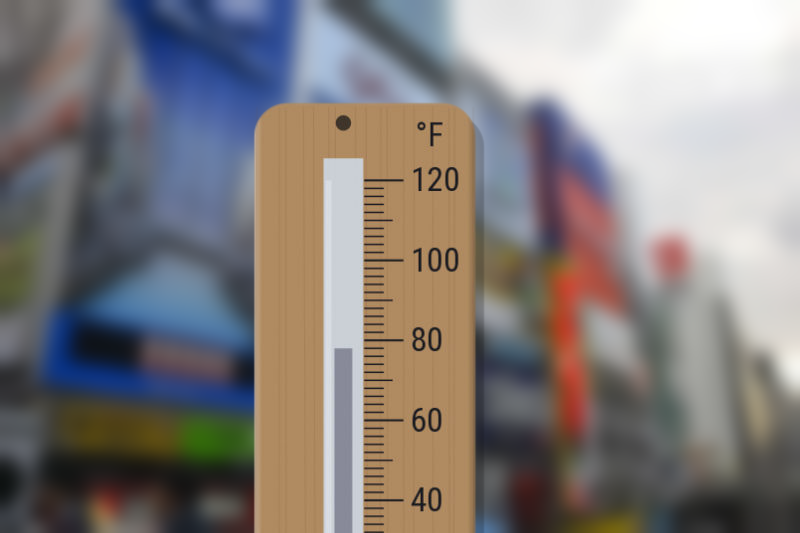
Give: 78,°F
